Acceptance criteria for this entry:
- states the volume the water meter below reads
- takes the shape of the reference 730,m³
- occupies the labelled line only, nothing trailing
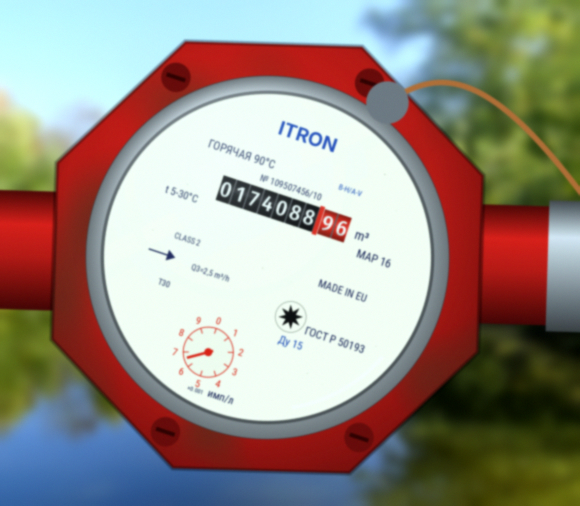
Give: 174088.966,m³
